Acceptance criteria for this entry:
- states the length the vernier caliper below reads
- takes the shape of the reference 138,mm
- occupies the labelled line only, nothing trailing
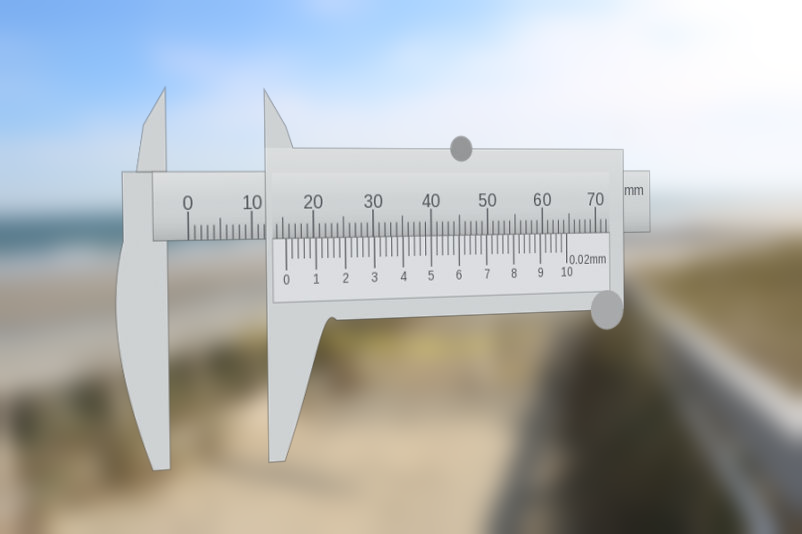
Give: 15.5,mm
